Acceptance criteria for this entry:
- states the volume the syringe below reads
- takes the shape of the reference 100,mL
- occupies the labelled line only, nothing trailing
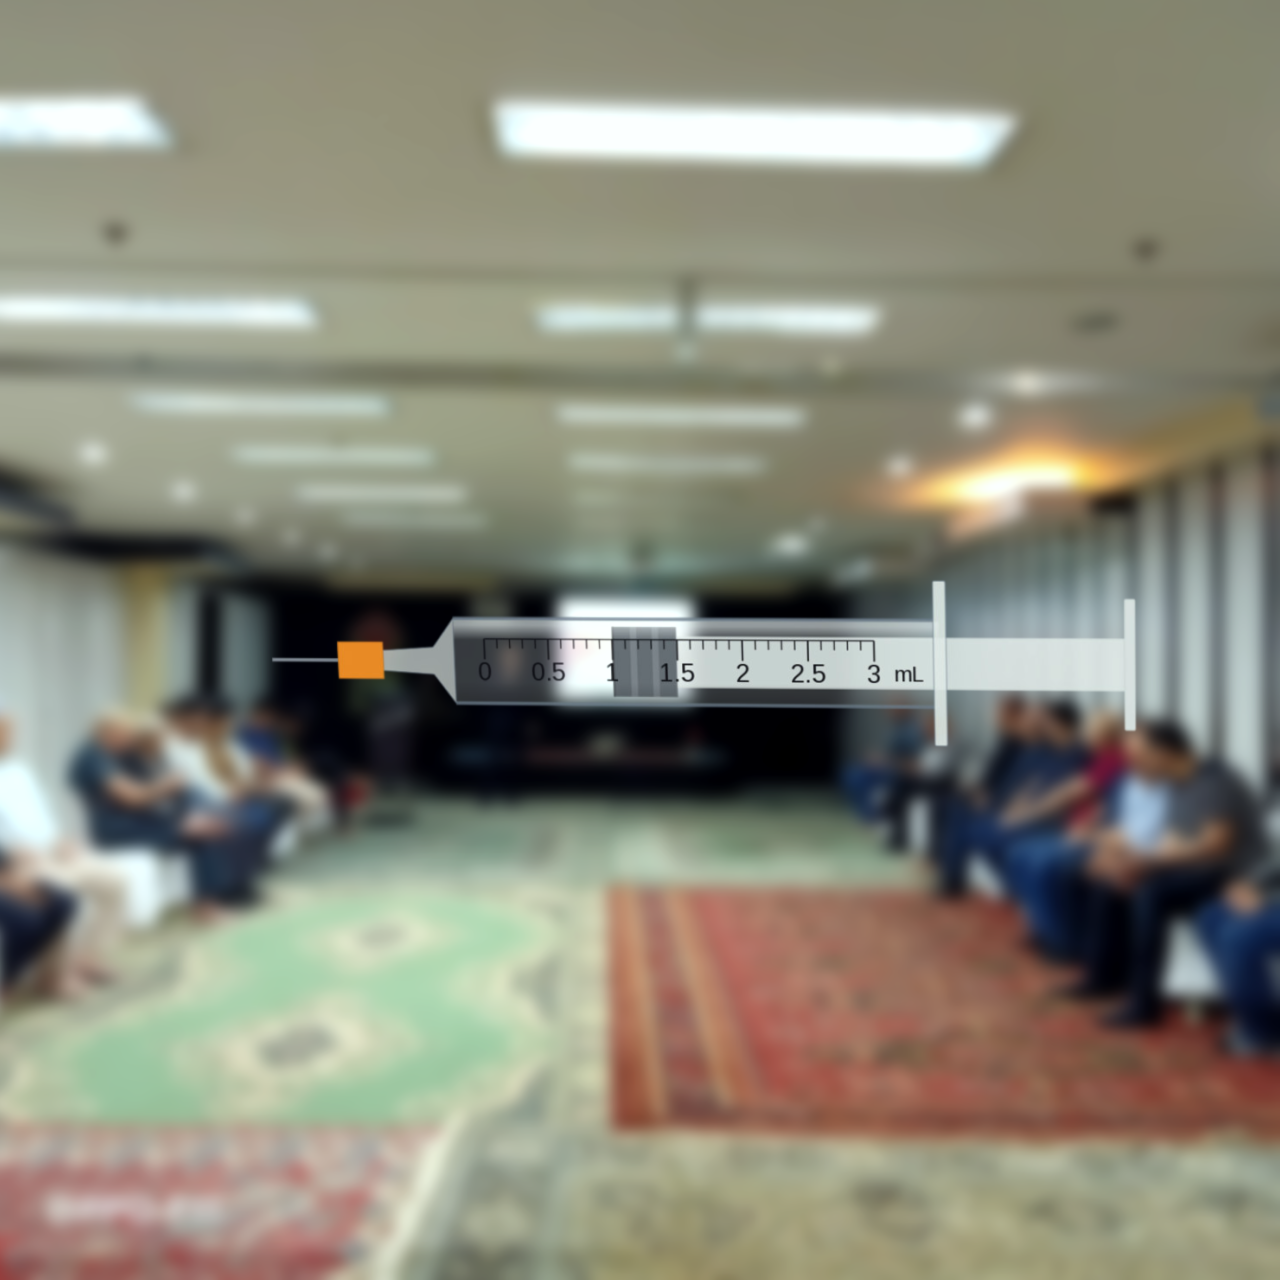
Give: 1,mL
